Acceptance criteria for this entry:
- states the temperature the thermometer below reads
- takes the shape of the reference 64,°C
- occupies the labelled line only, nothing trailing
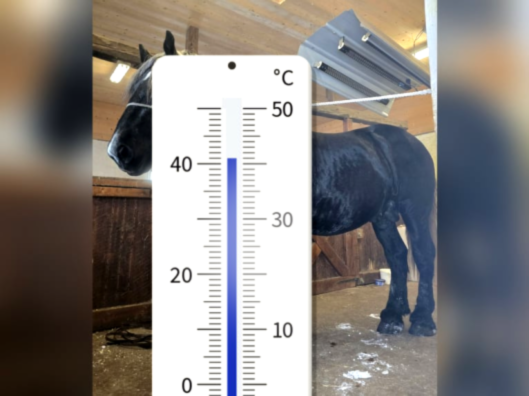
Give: 41,°C
